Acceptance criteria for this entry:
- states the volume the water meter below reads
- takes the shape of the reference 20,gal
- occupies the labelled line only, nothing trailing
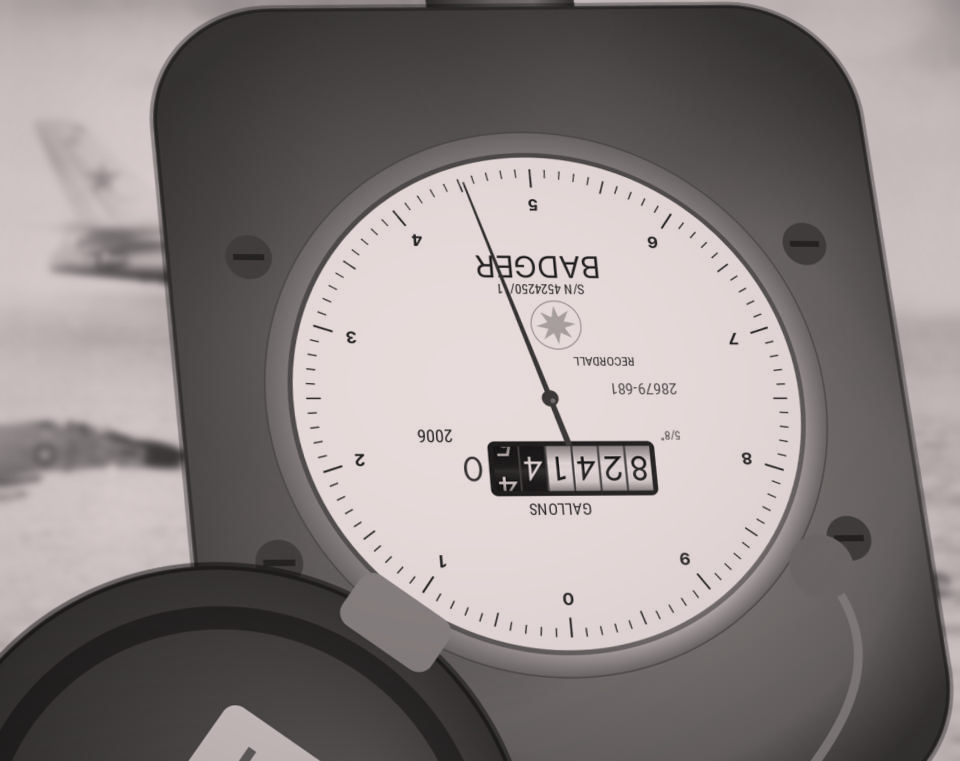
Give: 8241444.5,gal
